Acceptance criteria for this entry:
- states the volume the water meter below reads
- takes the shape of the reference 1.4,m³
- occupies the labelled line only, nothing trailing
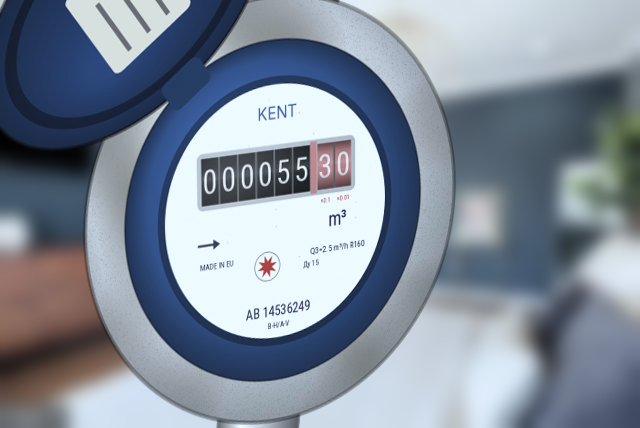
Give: 55.30,m³
